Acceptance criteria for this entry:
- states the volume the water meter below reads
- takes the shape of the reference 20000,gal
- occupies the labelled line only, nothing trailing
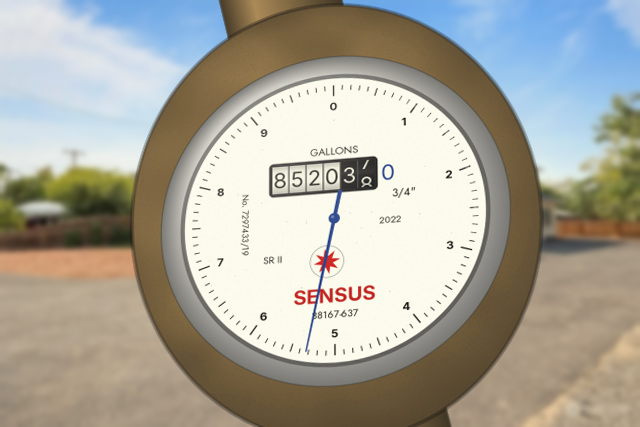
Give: 8520375.3,gal
